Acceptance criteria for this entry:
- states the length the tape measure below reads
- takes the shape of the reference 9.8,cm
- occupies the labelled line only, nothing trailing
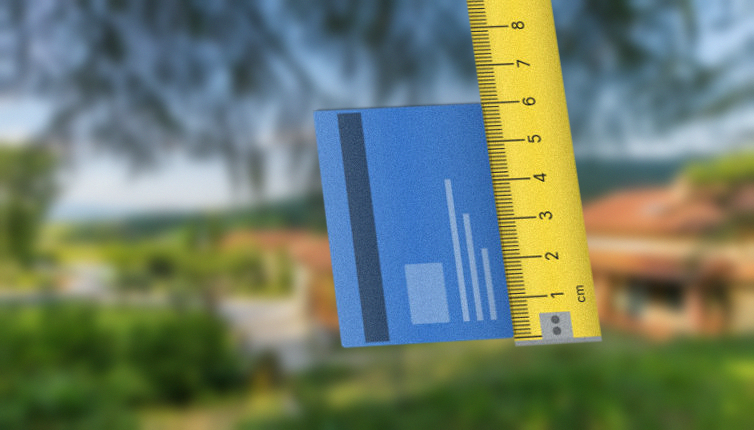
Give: 6,cm
